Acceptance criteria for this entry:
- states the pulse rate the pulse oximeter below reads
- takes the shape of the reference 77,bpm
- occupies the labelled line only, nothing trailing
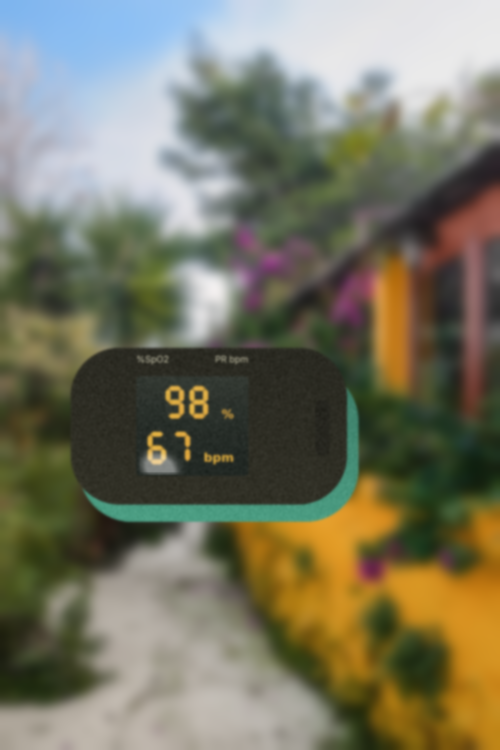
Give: 67,bpm
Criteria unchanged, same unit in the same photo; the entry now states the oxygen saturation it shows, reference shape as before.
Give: 98,%
